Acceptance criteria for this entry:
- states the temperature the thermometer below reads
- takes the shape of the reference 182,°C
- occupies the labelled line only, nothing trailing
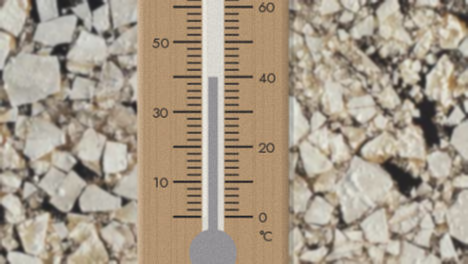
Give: 40,°C
